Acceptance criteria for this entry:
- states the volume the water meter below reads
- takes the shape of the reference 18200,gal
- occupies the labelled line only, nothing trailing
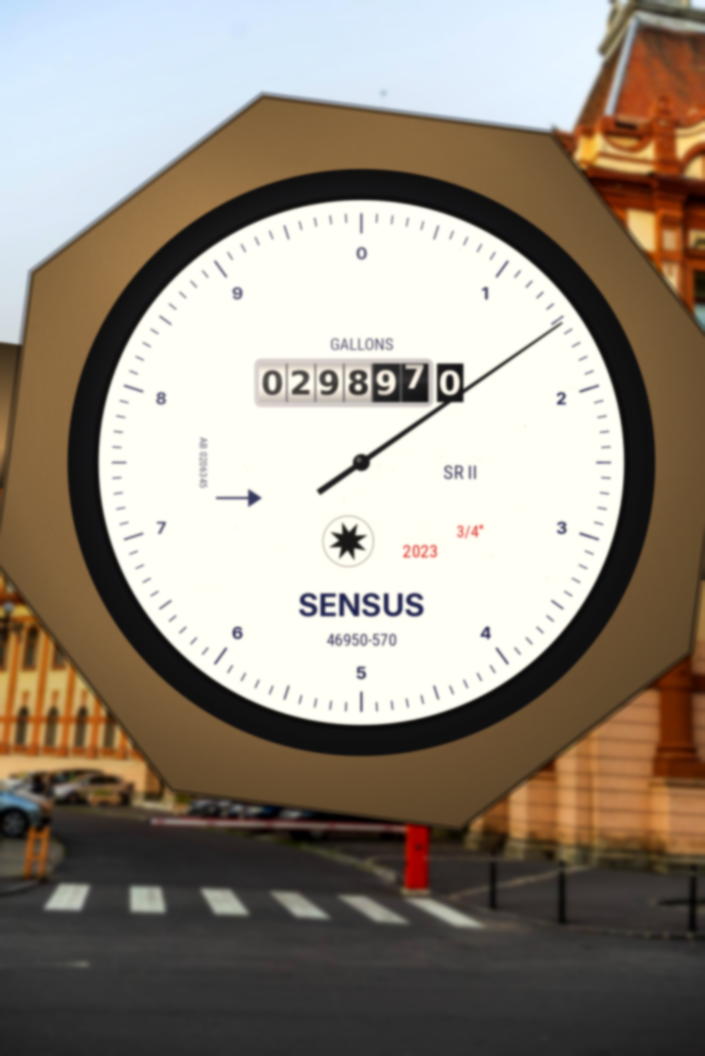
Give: 298971.5,gal
